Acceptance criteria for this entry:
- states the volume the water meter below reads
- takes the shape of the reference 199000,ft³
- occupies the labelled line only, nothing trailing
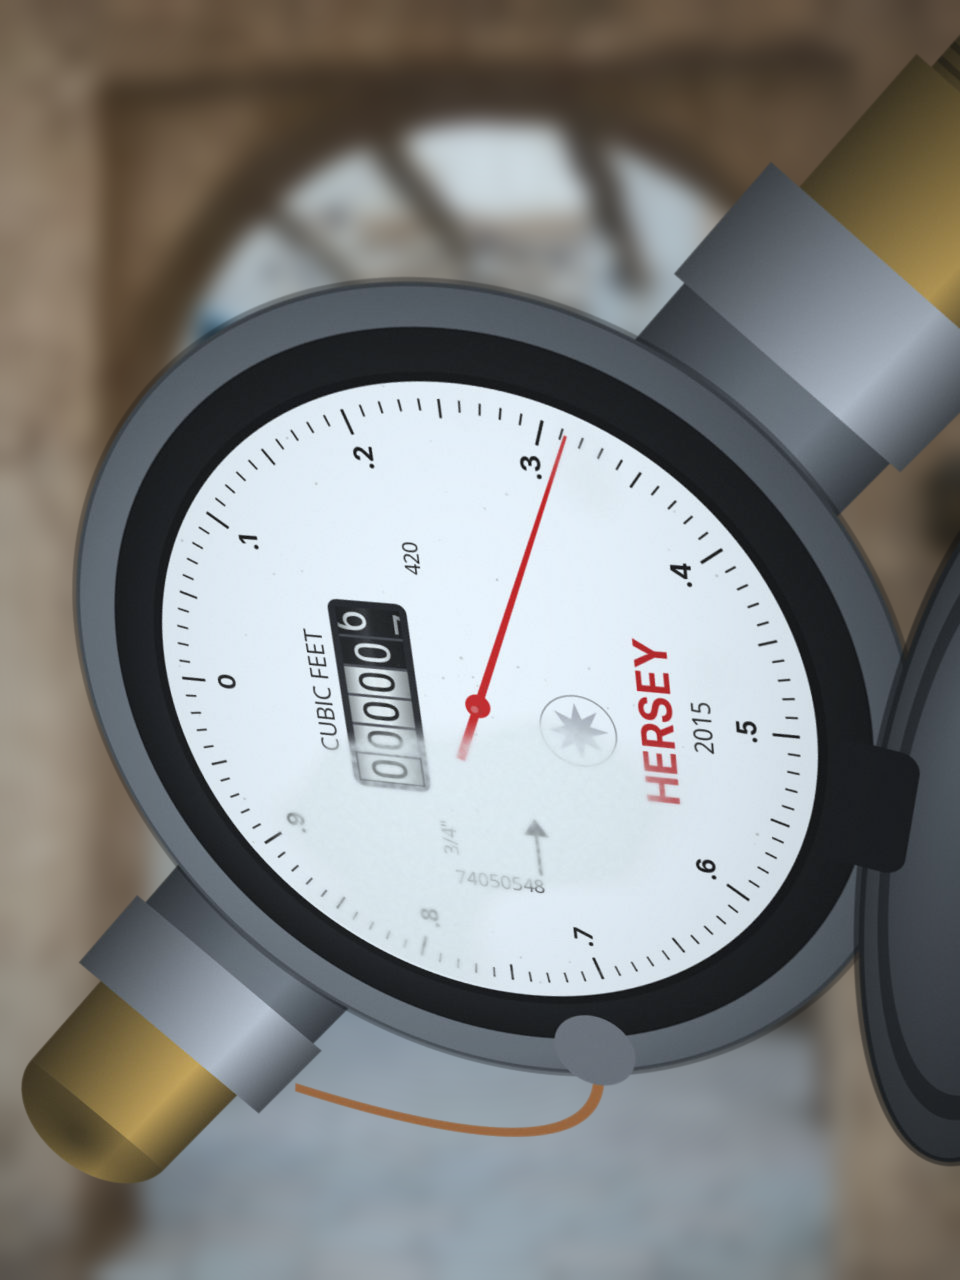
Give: 6.31,ft³
